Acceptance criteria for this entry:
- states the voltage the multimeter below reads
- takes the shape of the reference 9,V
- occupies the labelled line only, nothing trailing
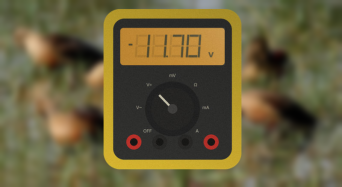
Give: -11.70,V
